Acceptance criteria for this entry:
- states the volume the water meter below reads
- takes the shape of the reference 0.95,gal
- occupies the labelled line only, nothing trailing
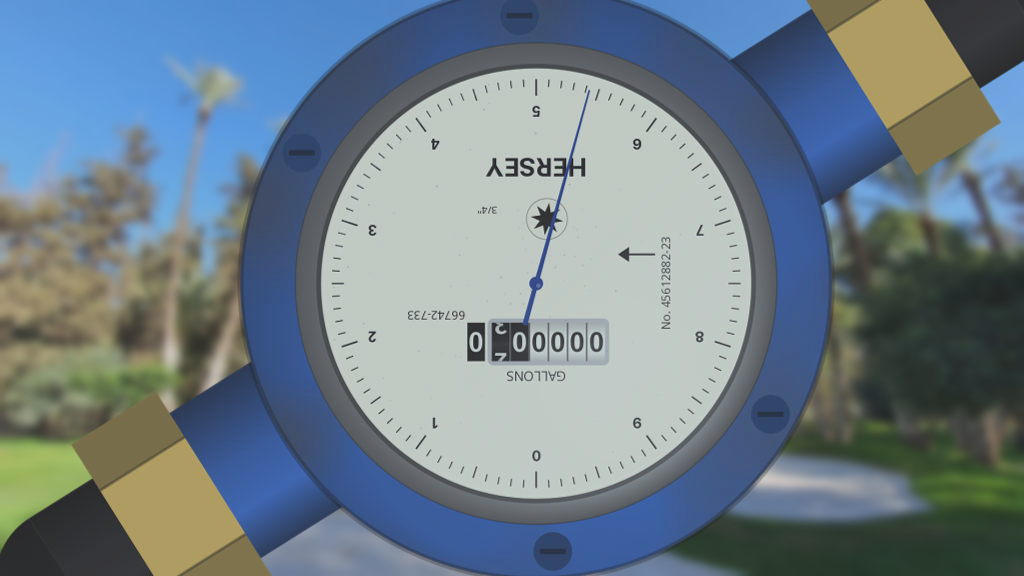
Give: 25.4,gal
